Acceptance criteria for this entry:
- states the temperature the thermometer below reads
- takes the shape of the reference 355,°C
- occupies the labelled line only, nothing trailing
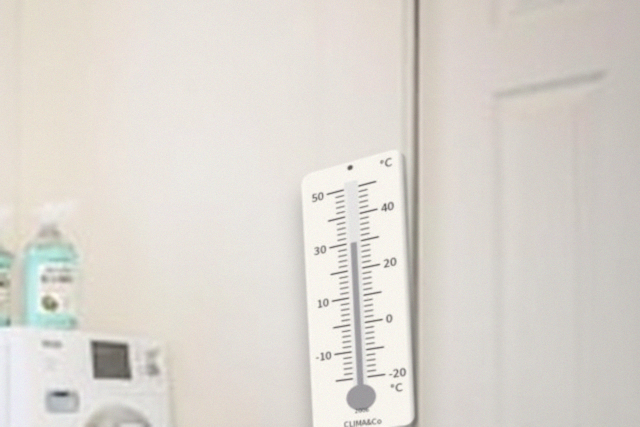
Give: 30,°C
